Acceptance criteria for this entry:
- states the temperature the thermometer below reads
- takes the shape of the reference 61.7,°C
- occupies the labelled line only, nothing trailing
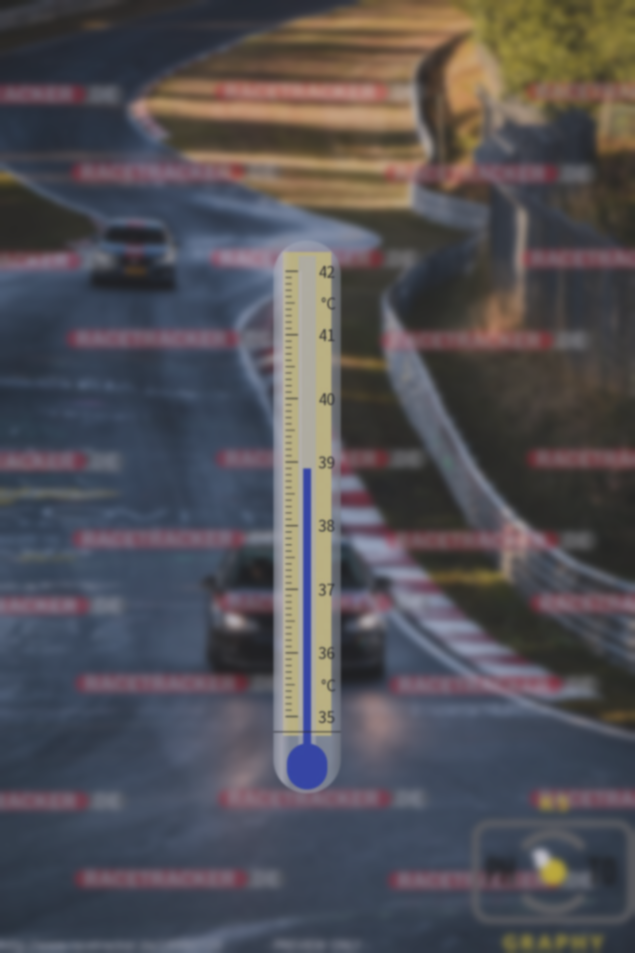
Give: 38.9,°C
